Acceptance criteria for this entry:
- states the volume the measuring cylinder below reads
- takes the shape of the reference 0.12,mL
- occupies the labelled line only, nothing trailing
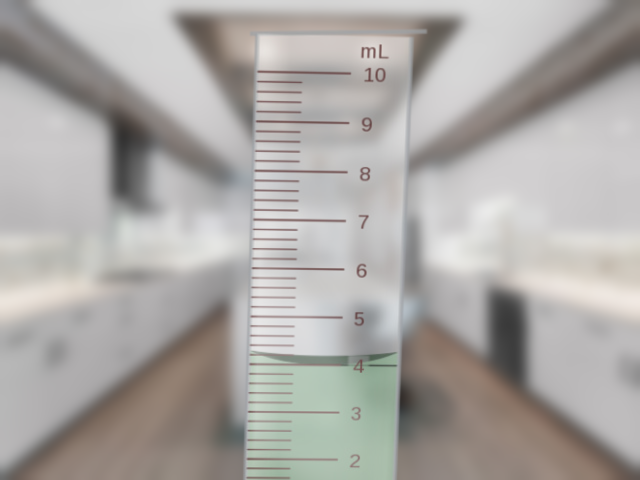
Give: 4,mL
